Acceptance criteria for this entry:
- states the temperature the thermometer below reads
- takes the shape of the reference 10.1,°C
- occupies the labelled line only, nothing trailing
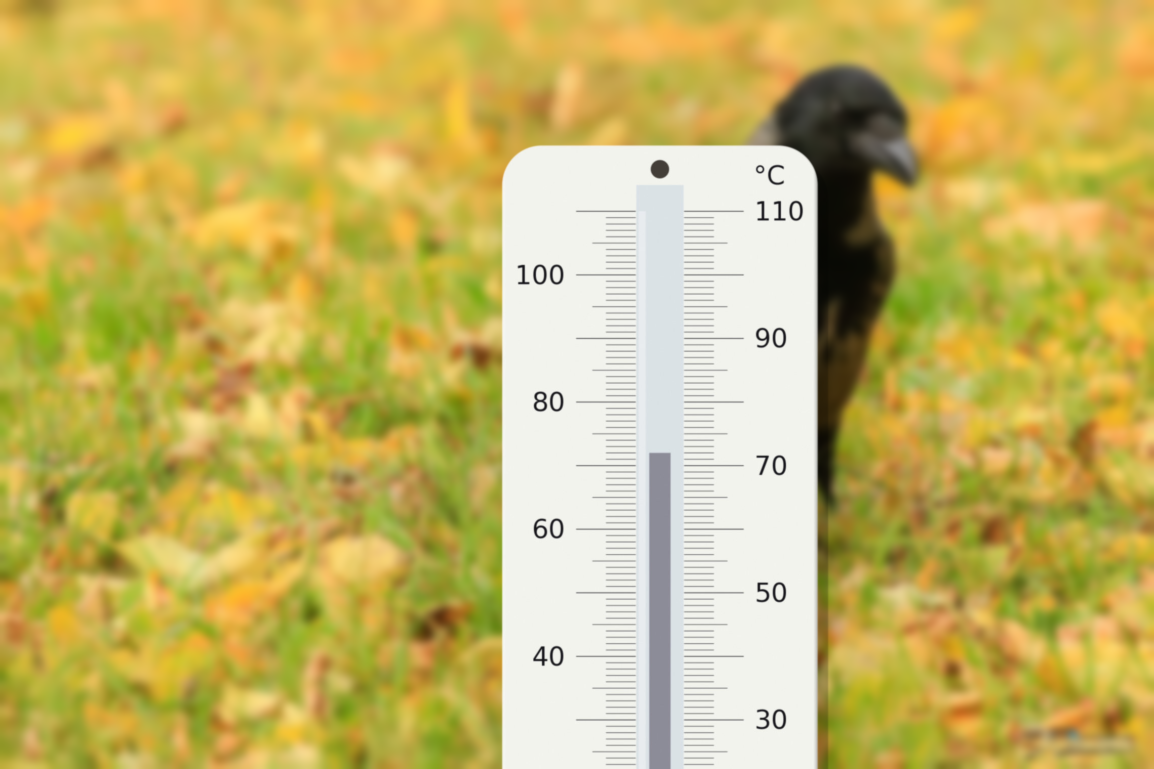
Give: 72,°C
